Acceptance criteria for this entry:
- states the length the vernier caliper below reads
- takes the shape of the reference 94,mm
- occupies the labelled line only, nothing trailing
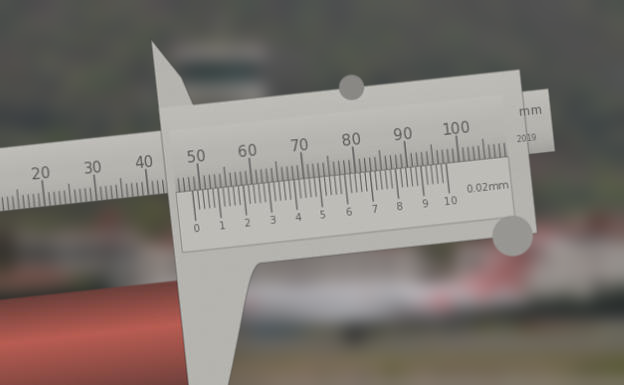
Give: 48.5,mm
